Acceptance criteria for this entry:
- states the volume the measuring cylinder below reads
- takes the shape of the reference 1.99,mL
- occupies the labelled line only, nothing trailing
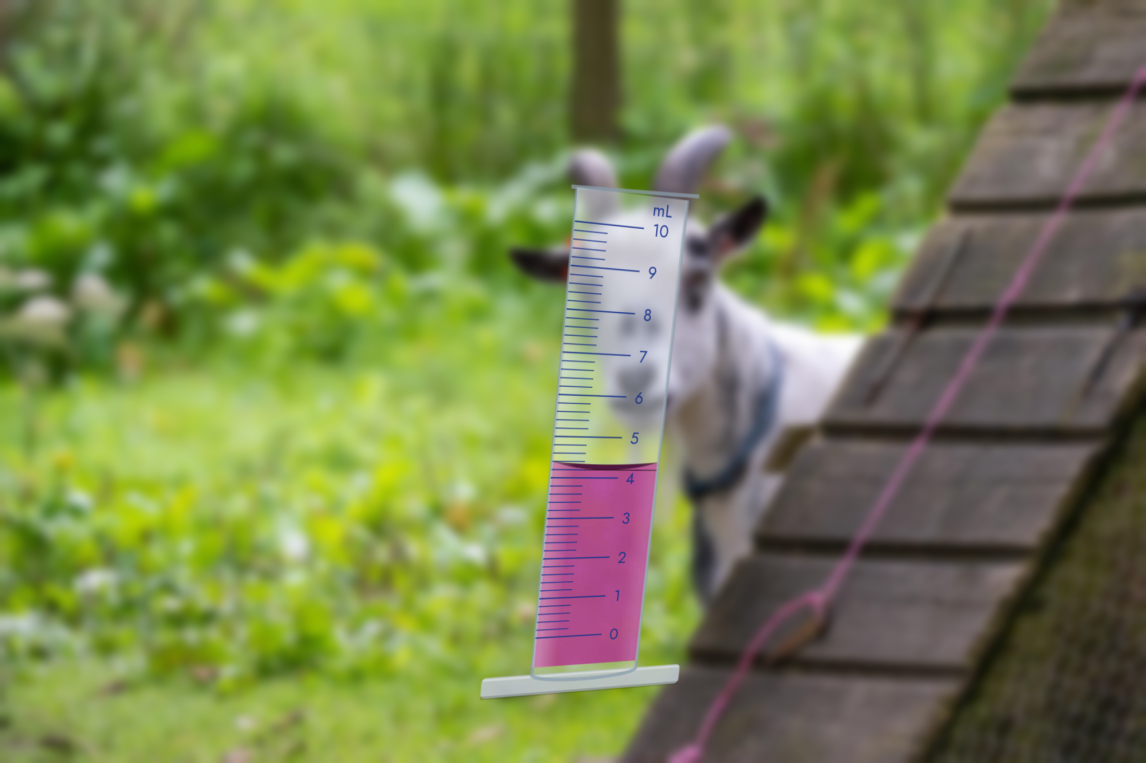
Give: 4.2,mL
